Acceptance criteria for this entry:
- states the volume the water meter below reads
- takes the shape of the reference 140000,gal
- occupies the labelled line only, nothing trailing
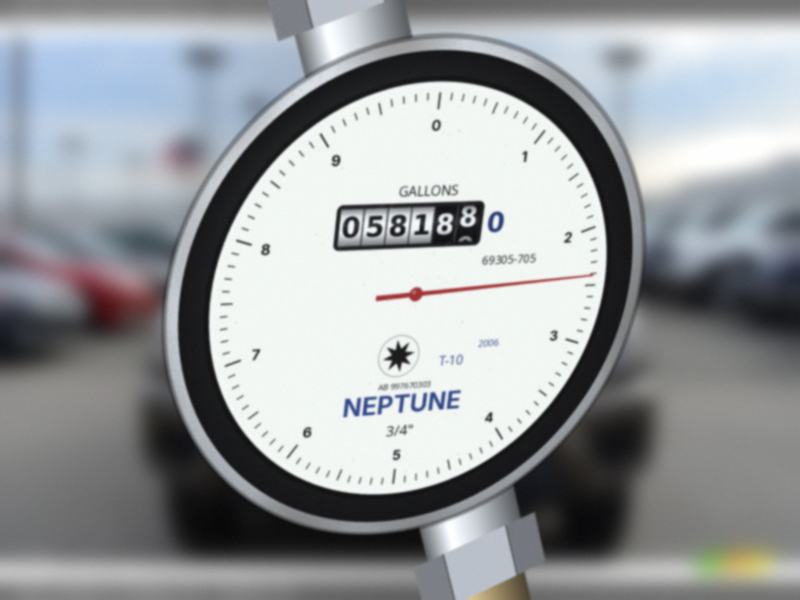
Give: 581882.4,gal
